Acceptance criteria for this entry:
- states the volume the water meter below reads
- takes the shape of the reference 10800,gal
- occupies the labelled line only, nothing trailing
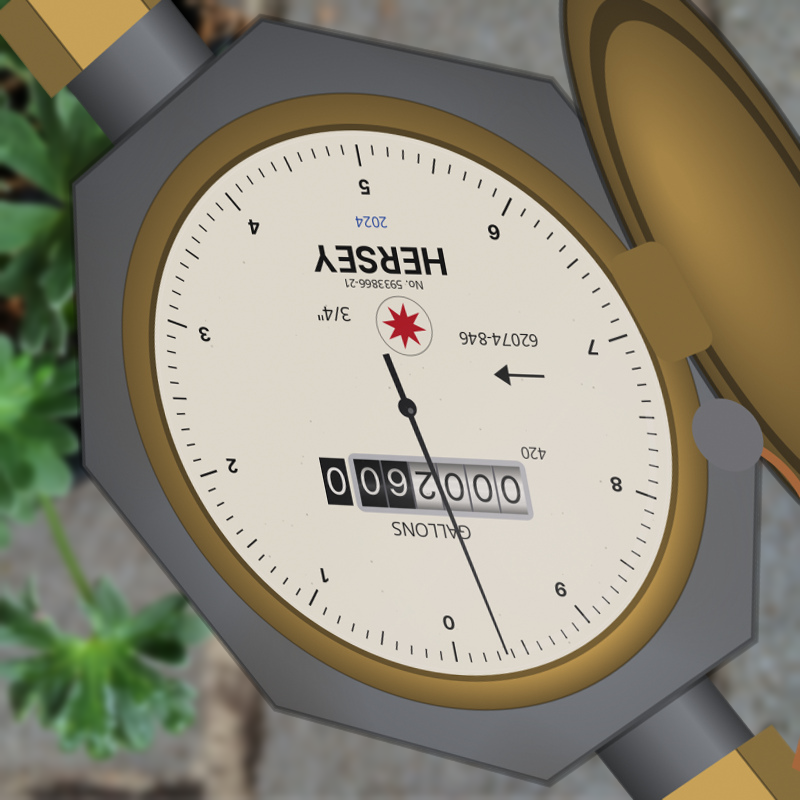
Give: 2599.6,gal
